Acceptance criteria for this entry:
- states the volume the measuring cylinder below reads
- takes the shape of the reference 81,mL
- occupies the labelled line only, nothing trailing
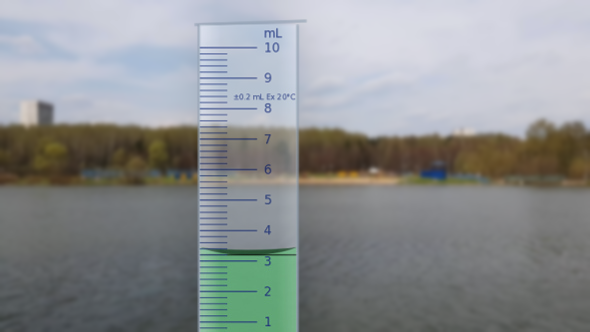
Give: 3.2,mL
